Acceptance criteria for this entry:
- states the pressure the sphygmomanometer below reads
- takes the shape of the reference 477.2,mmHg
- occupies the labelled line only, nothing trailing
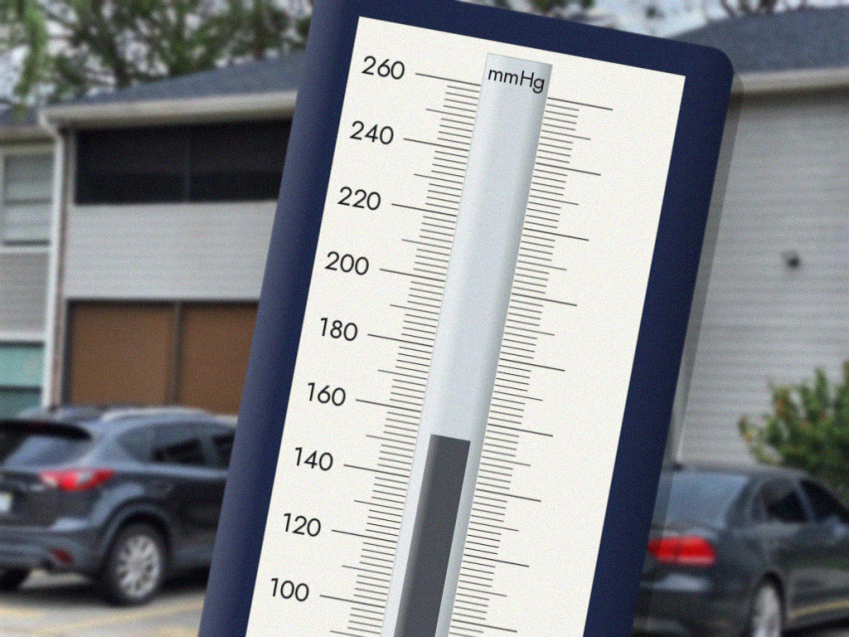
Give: 154,mmHg
